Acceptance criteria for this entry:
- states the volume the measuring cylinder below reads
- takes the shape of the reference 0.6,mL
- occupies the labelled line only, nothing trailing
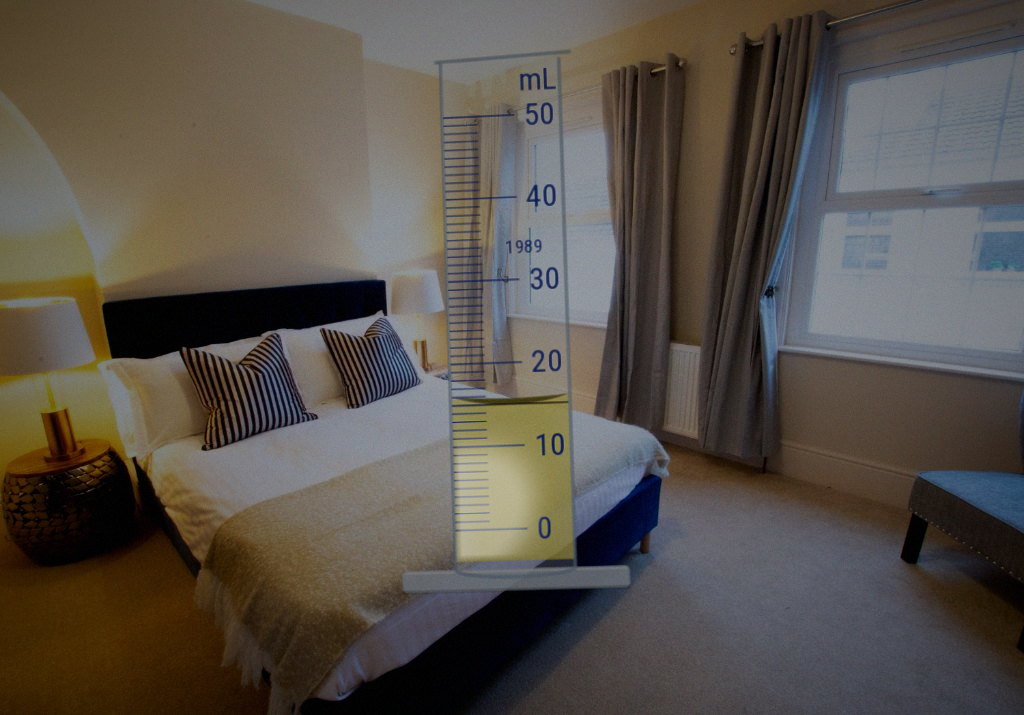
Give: 15,mL
